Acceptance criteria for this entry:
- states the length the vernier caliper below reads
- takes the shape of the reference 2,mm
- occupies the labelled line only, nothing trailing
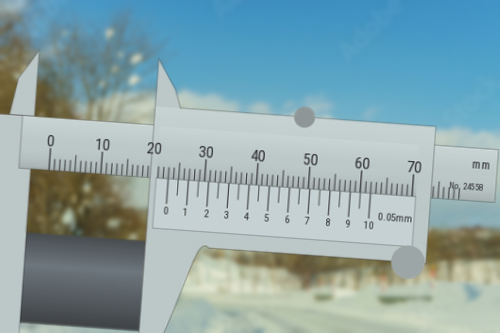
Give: 23.0,mm
